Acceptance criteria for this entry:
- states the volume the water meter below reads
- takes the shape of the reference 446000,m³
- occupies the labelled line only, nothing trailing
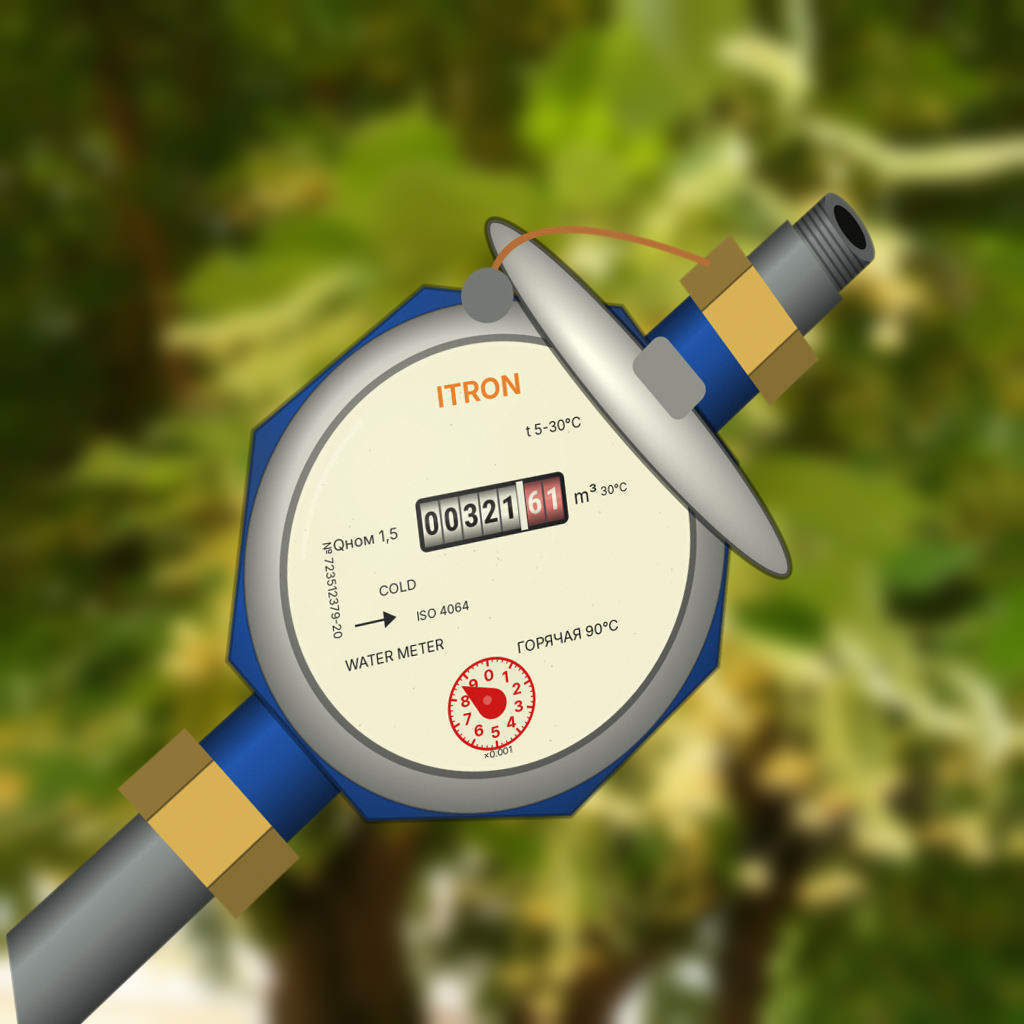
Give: 321.618,m³
